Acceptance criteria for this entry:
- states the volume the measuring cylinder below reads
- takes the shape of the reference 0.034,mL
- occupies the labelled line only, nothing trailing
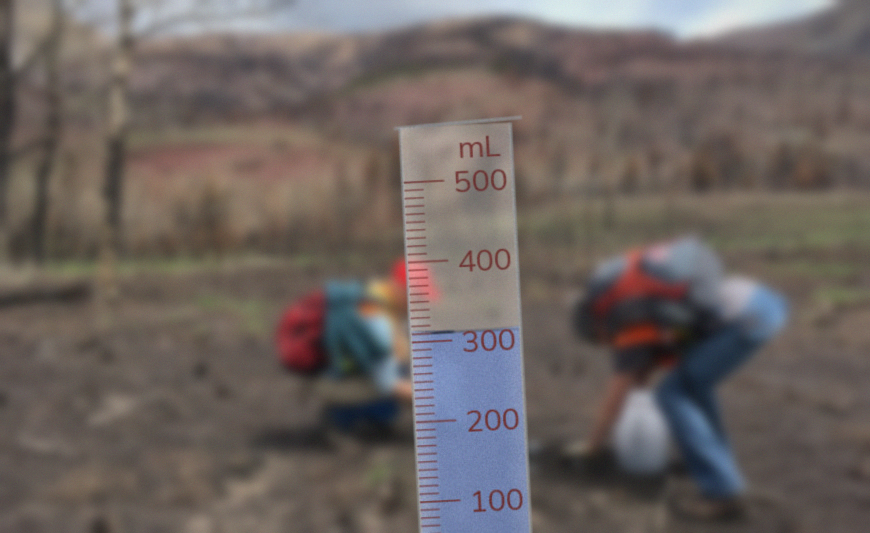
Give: 310,mL
